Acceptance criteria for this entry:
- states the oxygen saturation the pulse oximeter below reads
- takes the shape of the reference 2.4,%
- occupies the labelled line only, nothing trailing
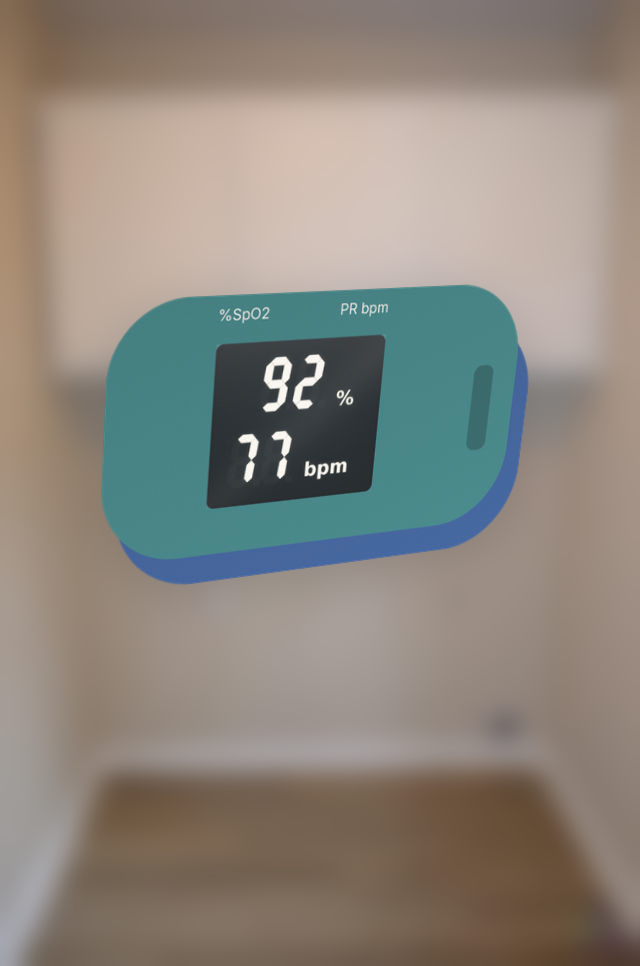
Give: 92,%
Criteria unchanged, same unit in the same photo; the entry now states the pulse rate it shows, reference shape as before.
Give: 77,bpm
